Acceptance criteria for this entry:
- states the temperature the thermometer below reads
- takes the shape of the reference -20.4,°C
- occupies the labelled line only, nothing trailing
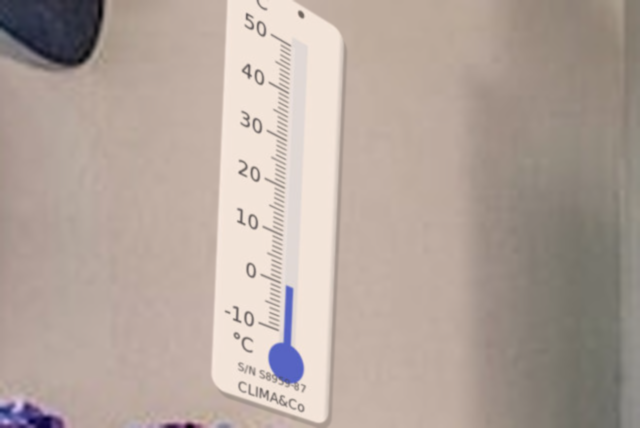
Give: 0,°C
